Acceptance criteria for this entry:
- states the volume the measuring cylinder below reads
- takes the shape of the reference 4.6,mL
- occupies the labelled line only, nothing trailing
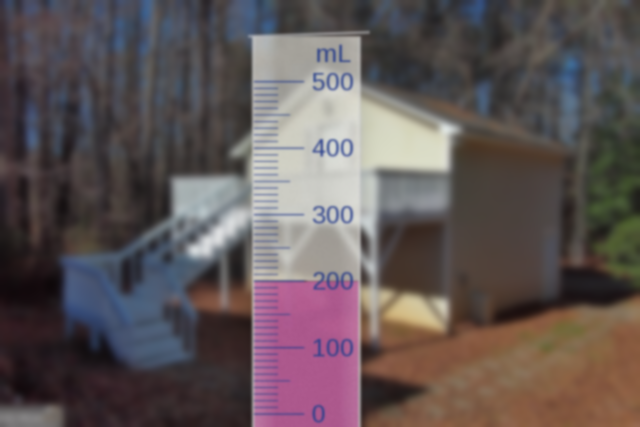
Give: 200,mL
